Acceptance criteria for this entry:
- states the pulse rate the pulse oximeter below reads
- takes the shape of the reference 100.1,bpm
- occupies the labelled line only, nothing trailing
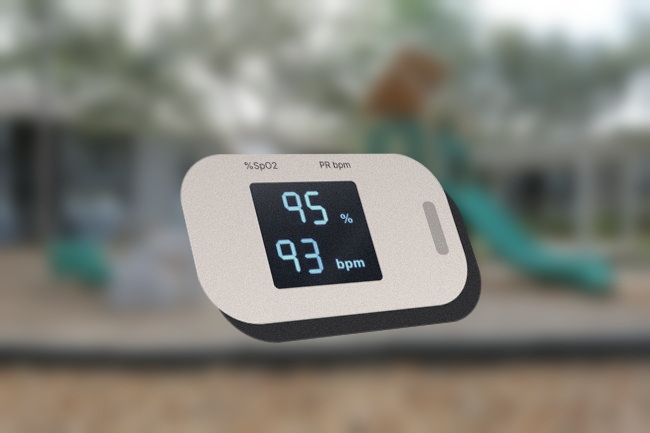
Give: 93,bpm
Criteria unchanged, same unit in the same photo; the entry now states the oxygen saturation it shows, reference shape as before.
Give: 95,%
